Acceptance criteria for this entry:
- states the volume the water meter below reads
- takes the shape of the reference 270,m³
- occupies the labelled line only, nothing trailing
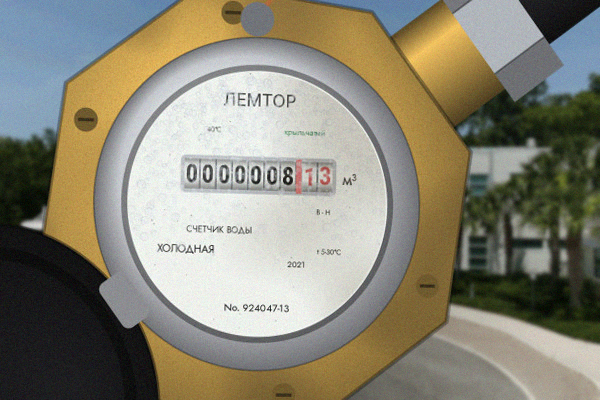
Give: 8.13,m³
